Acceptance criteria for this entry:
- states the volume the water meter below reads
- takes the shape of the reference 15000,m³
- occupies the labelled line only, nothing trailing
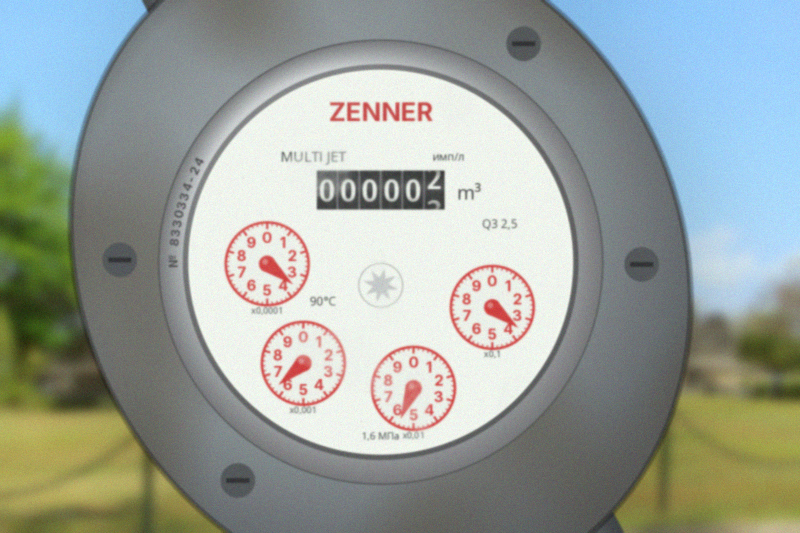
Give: 2.3563,m³
